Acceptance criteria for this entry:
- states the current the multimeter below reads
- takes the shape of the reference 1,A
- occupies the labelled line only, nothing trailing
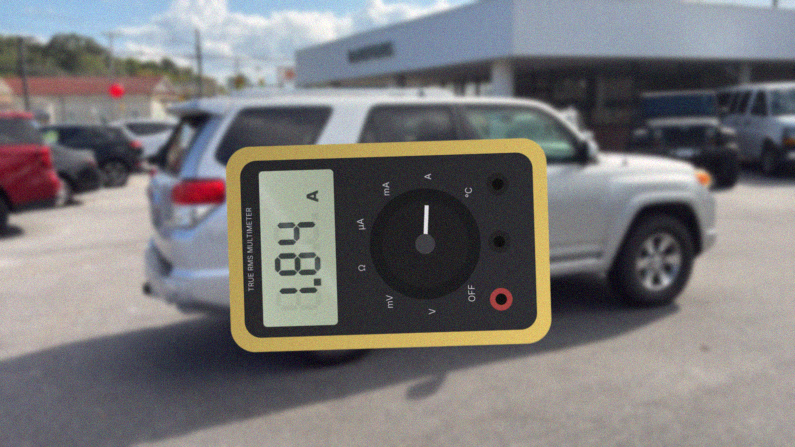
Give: 1.84,A
